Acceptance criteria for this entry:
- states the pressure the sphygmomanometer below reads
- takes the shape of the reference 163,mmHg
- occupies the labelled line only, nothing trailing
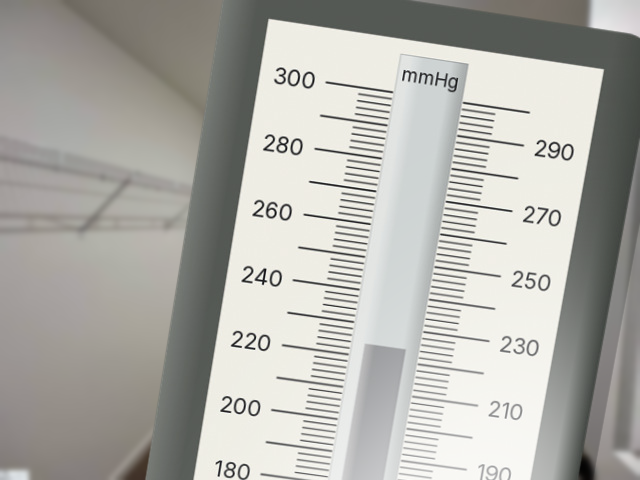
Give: 224,mmHg
